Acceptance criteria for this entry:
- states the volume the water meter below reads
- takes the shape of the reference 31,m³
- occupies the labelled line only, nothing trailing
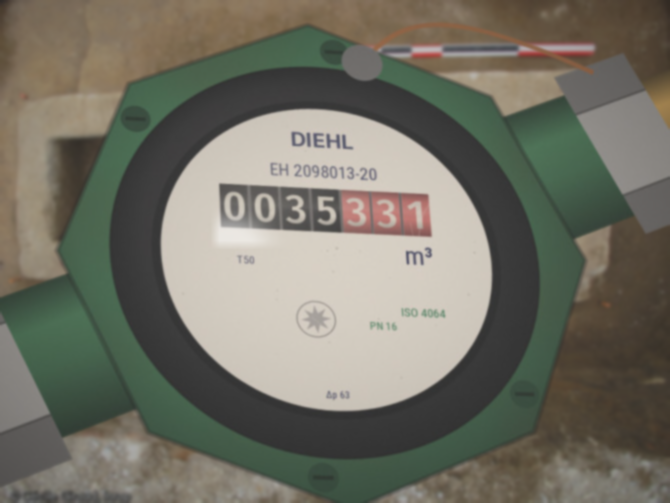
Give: 35.331,m³
